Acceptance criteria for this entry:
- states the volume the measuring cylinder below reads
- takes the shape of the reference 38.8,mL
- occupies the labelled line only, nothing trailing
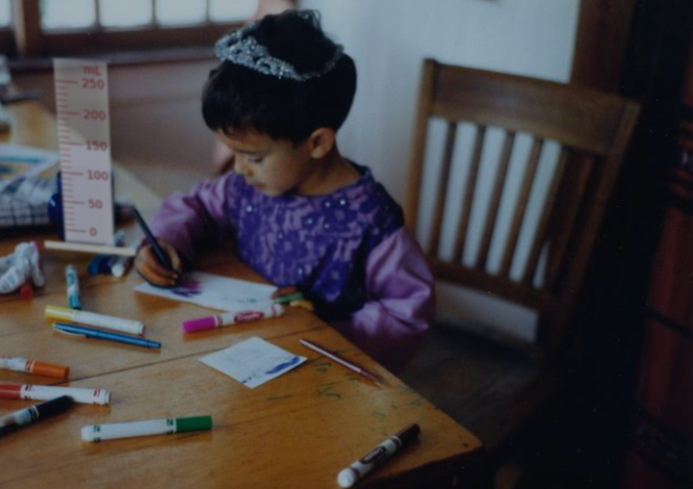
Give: 150,mL
